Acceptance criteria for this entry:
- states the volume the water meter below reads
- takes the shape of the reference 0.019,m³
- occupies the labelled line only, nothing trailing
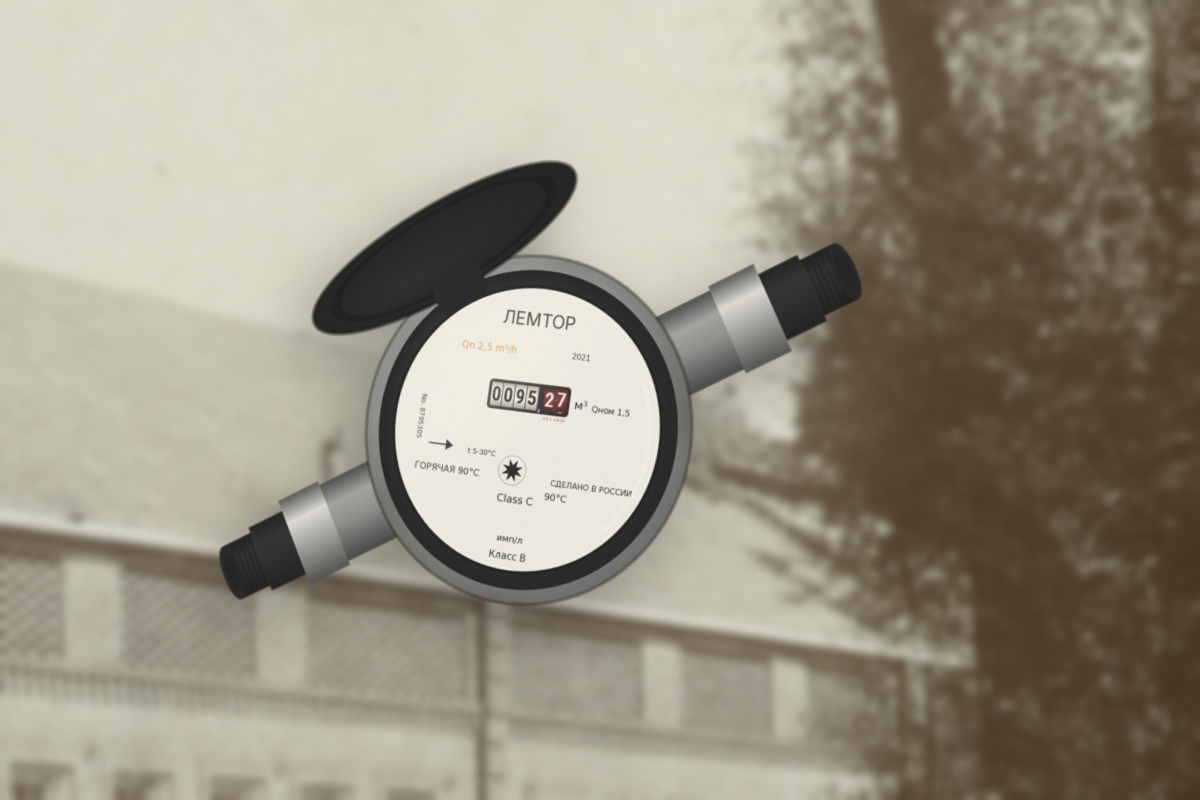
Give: 95.27,m³
